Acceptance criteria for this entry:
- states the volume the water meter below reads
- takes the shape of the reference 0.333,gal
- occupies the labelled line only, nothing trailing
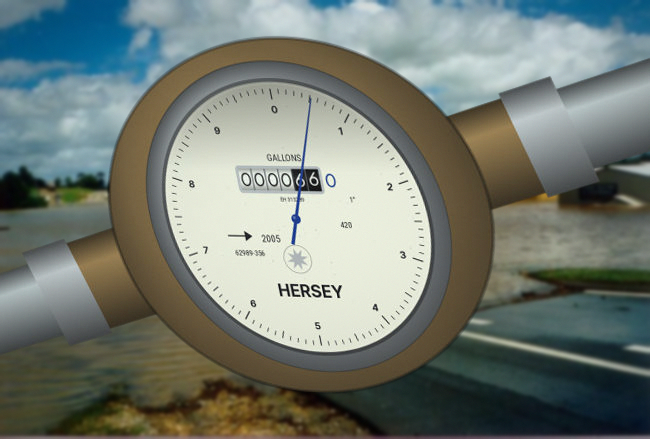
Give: 660.5,gal
